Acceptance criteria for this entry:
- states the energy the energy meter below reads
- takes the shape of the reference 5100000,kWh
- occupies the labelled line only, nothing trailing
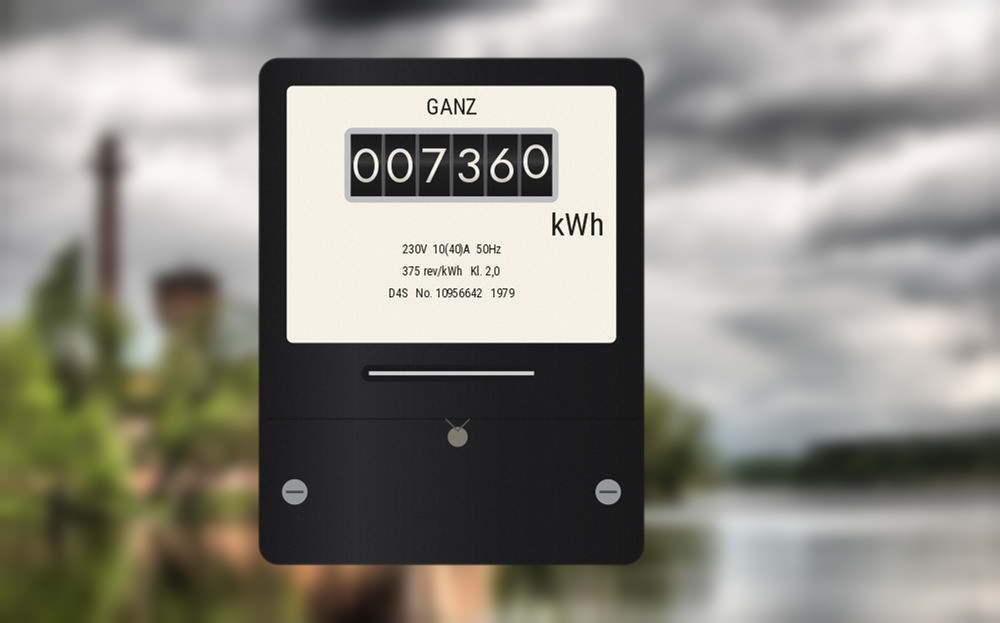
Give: 7360,kWh
